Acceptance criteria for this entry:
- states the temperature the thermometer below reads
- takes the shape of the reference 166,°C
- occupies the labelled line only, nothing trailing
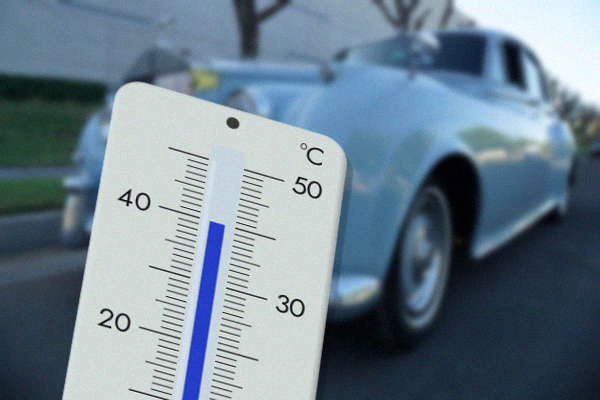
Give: 40,°C
